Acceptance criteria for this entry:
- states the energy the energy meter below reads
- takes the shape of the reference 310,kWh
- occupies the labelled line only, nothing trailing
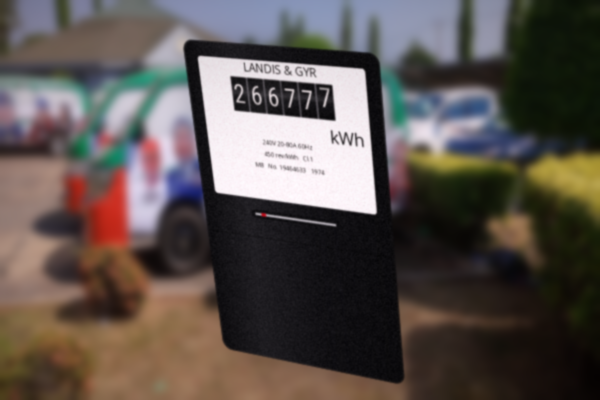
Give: 266777,kWh
